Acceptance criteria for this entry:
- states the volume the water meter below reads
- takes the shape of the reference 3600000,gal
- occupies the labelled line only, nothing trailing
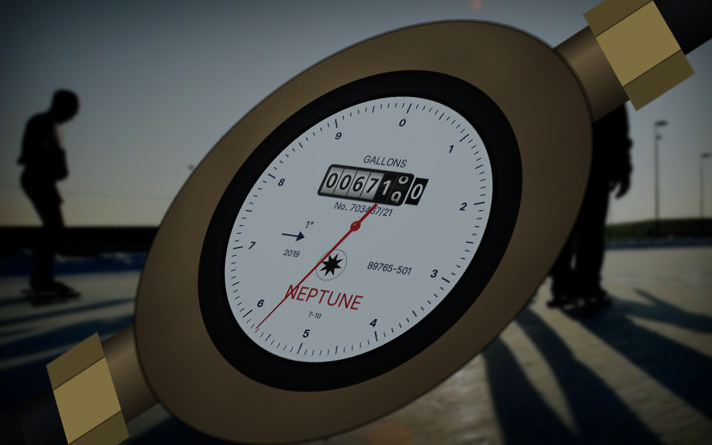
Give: 67185.7,gal
